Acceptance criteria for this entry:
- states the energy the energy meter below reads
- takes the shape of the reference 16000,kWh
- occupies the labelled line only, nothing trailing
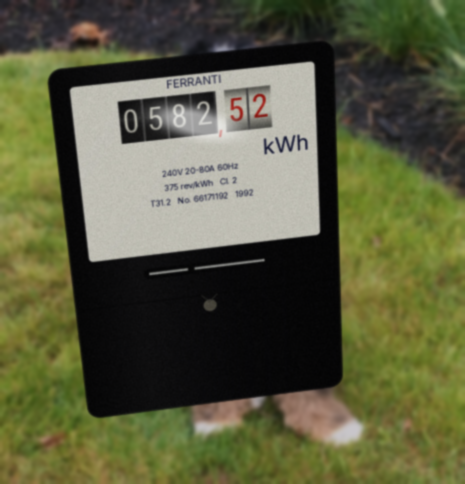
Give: 582.52,kWh
